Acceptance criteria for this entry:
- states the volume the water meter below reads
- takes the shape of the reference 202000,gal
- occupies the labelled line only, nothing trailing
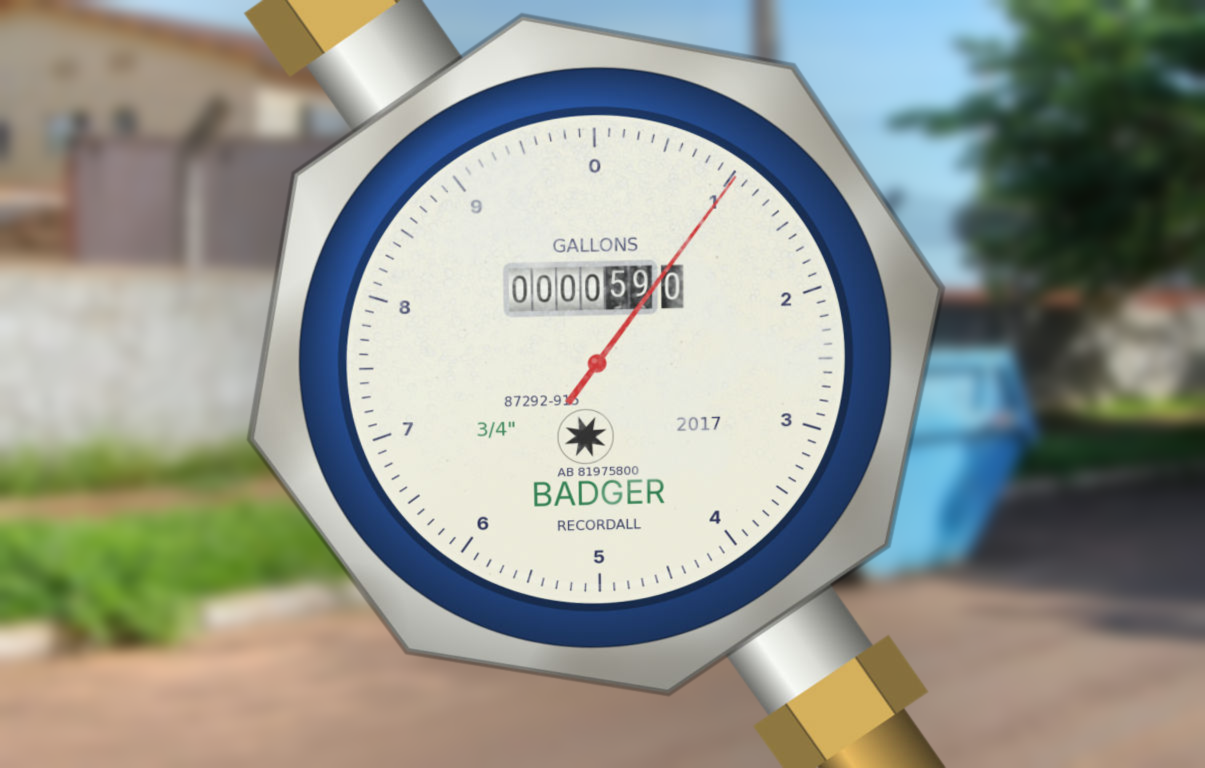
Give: 591.0,gal
